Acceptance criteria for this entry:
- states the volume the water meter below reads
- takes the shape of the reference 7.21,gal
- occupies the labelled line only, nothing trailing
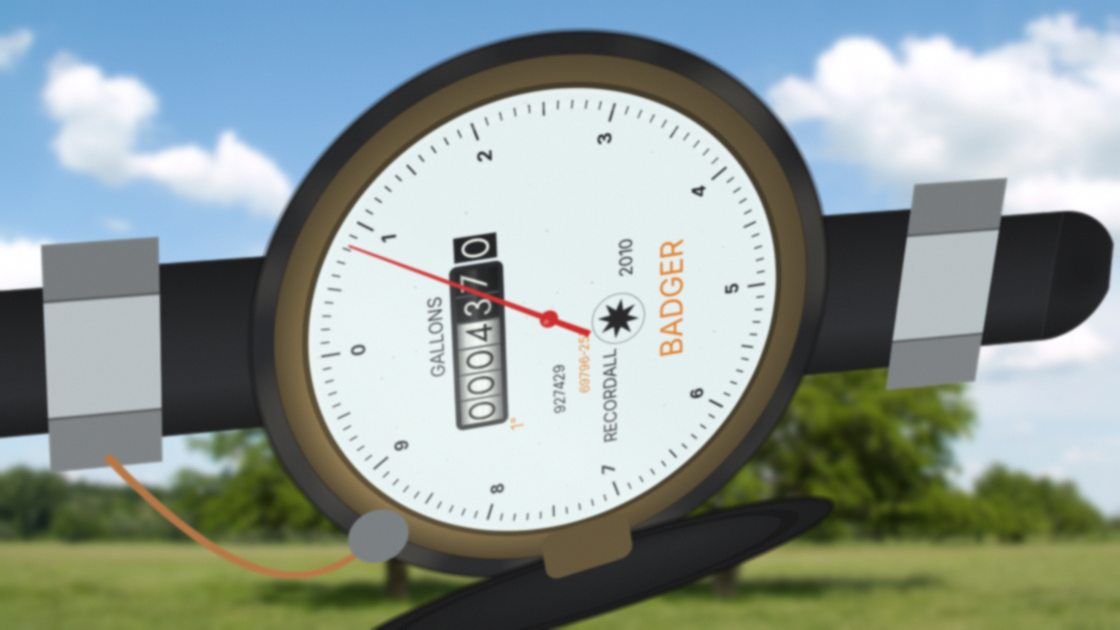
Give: 4370.8,gal
